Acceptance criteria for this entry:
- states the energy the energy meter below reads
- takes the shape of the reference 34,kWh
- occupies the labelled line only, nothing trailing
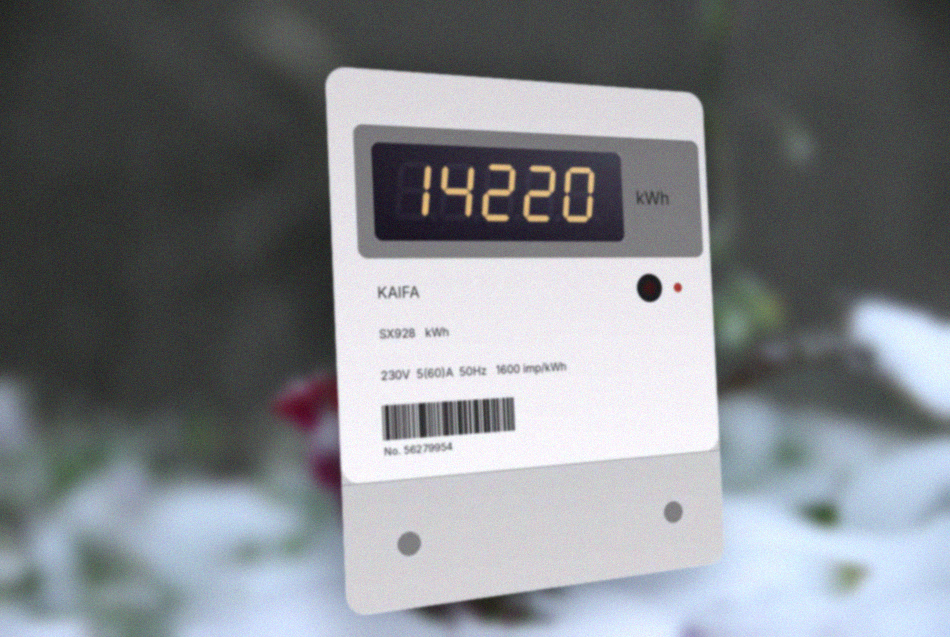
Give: 14220,kWh
